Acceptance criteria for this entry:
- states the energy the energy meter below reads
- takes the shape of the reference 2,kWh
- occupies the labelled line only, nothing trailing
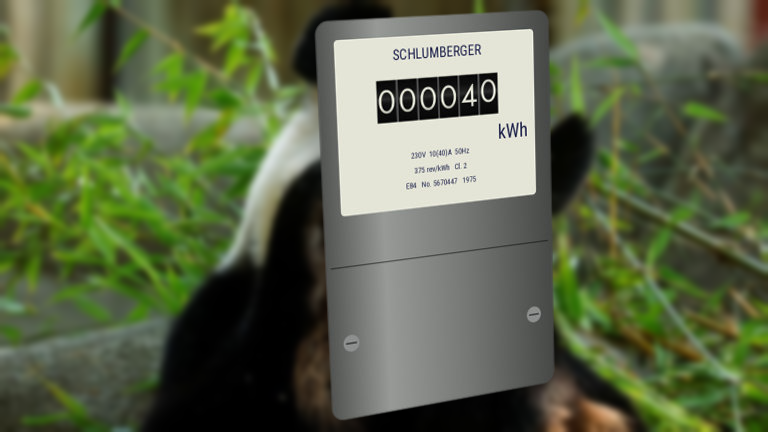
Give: 40,kWh
